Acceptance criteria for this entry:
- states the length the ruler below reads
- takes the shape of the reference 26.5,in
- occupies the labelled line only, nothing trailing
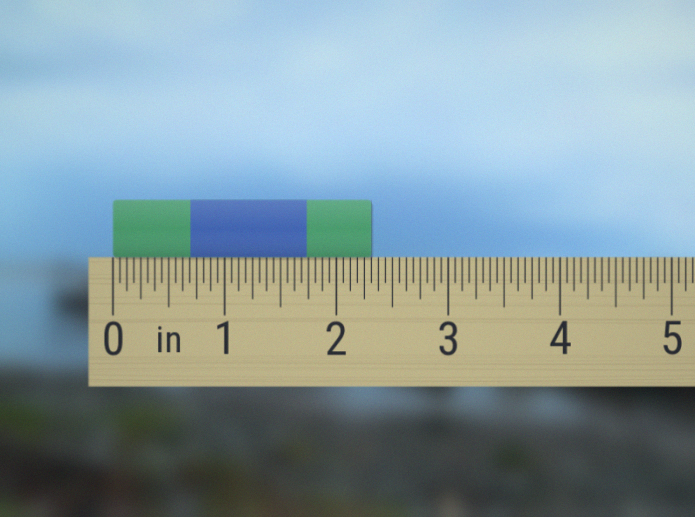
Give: 2.3125,in
